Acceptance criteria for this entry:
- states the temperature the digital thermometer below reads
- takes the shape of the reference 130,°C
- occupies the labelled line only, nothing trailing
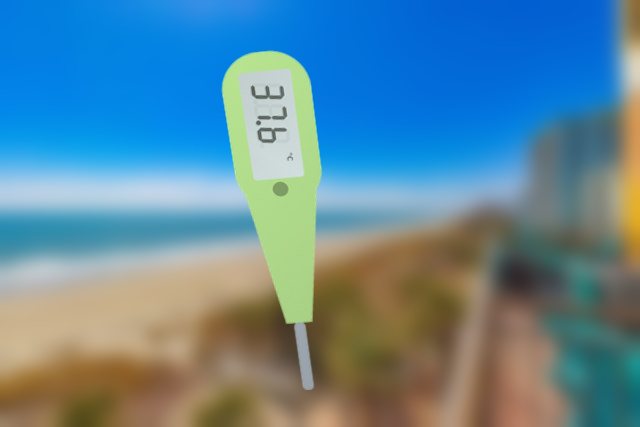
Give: 37.6,°C
